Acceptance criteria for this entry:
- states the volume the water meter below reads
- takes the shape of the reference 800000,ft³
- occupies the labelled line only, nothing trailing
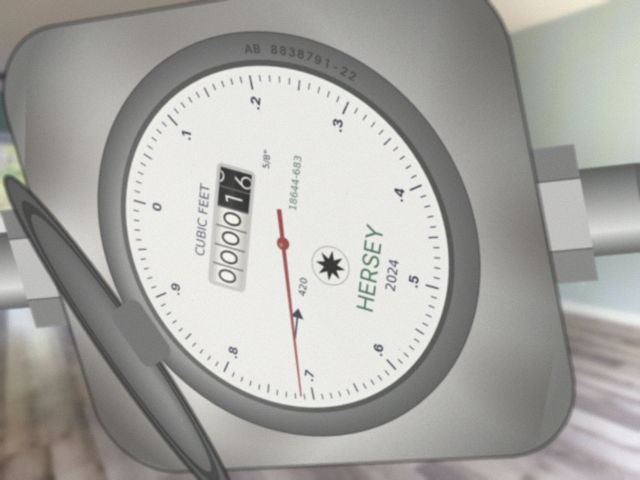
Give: 15.71,ft³
